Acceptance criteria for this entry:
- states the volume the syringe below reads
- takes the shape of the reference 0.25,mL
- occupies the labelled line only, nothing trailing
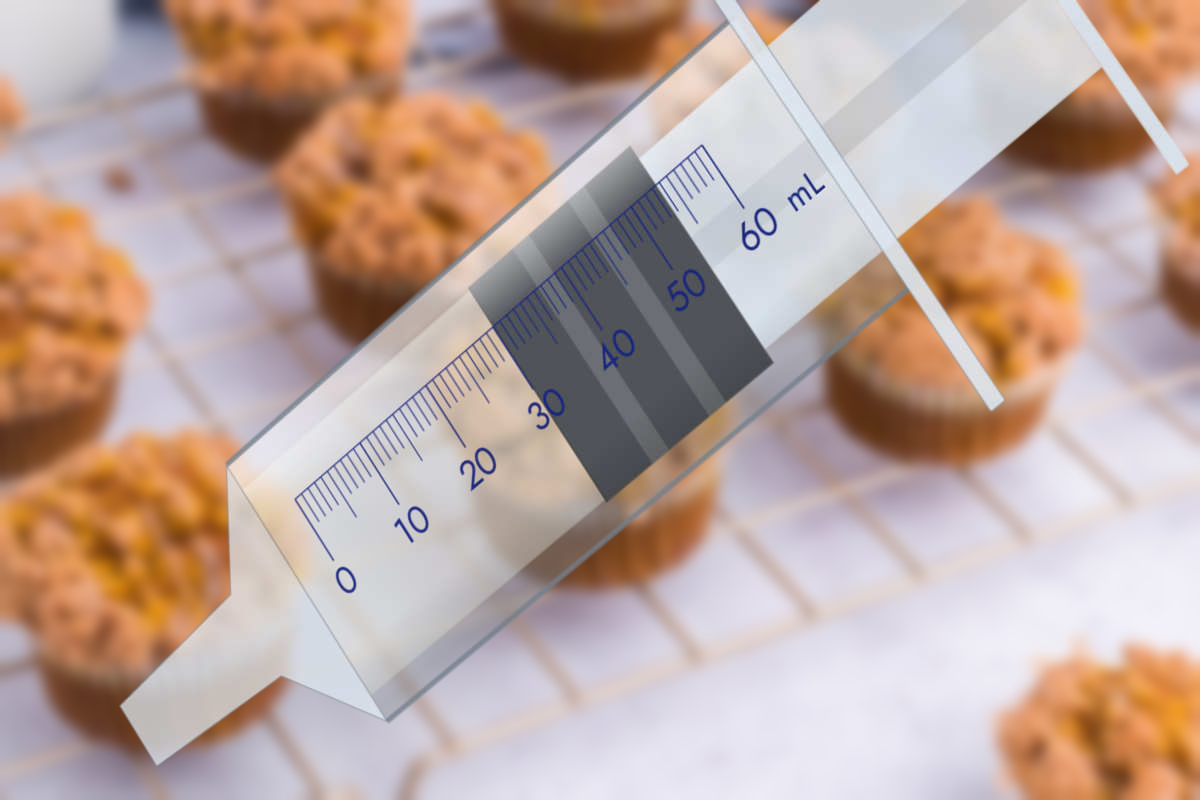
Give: 30,mL
